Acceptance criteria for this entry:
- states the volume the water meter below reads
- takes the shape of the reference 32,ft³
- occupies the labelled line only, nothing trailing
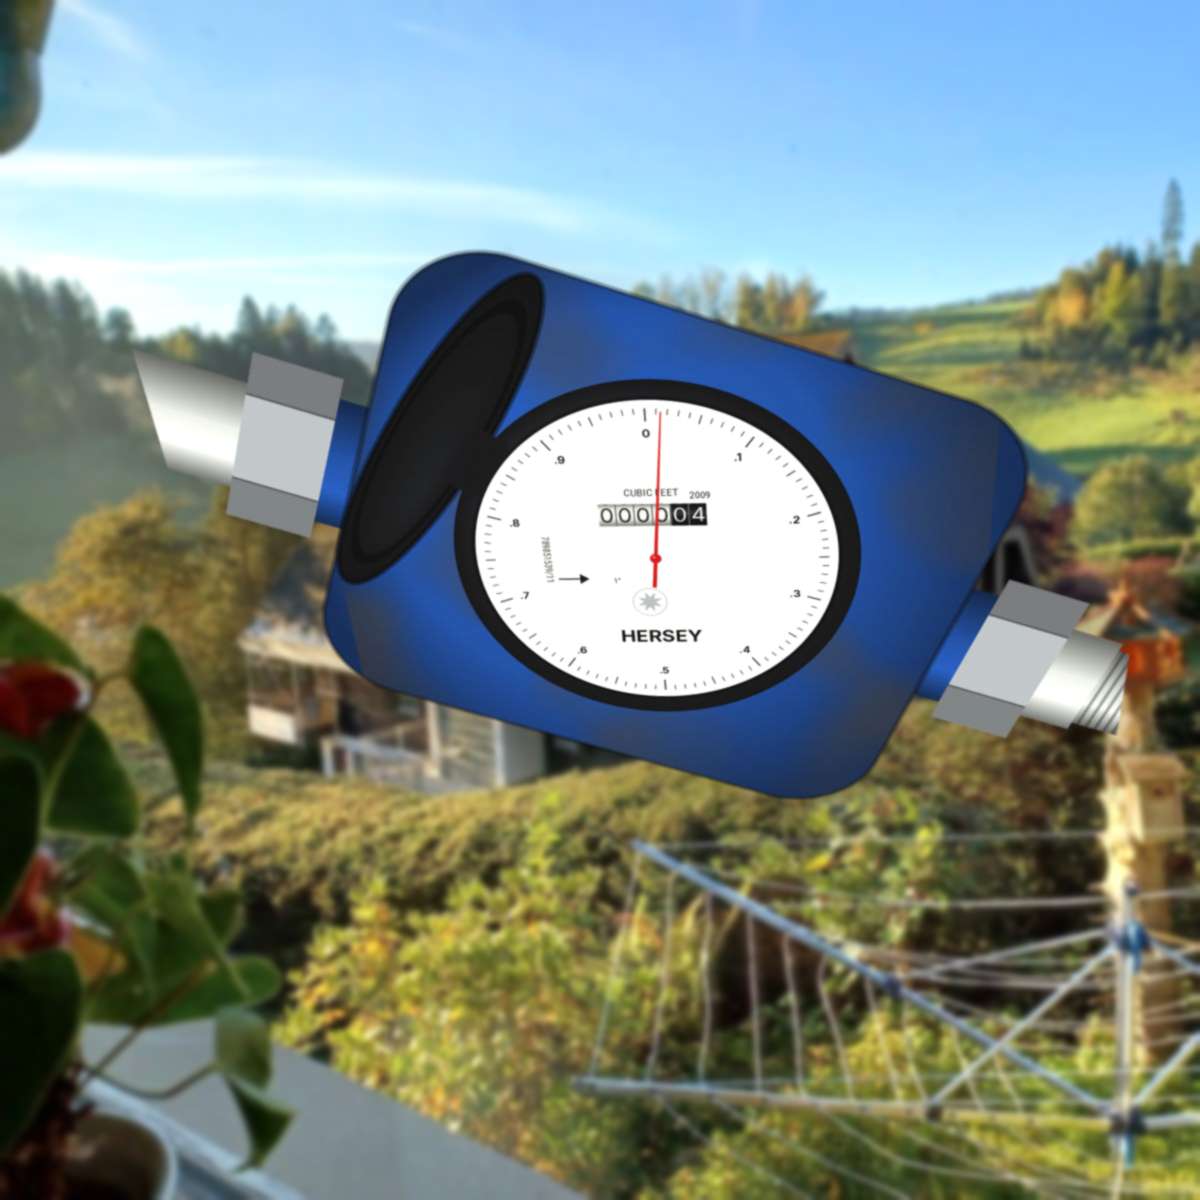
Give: 4.01,ft³
